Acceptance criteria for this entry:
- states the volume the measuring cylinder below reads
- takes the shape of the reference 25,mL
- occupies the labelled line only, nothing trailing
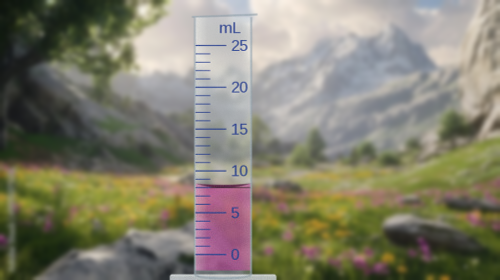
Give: 8,mL
